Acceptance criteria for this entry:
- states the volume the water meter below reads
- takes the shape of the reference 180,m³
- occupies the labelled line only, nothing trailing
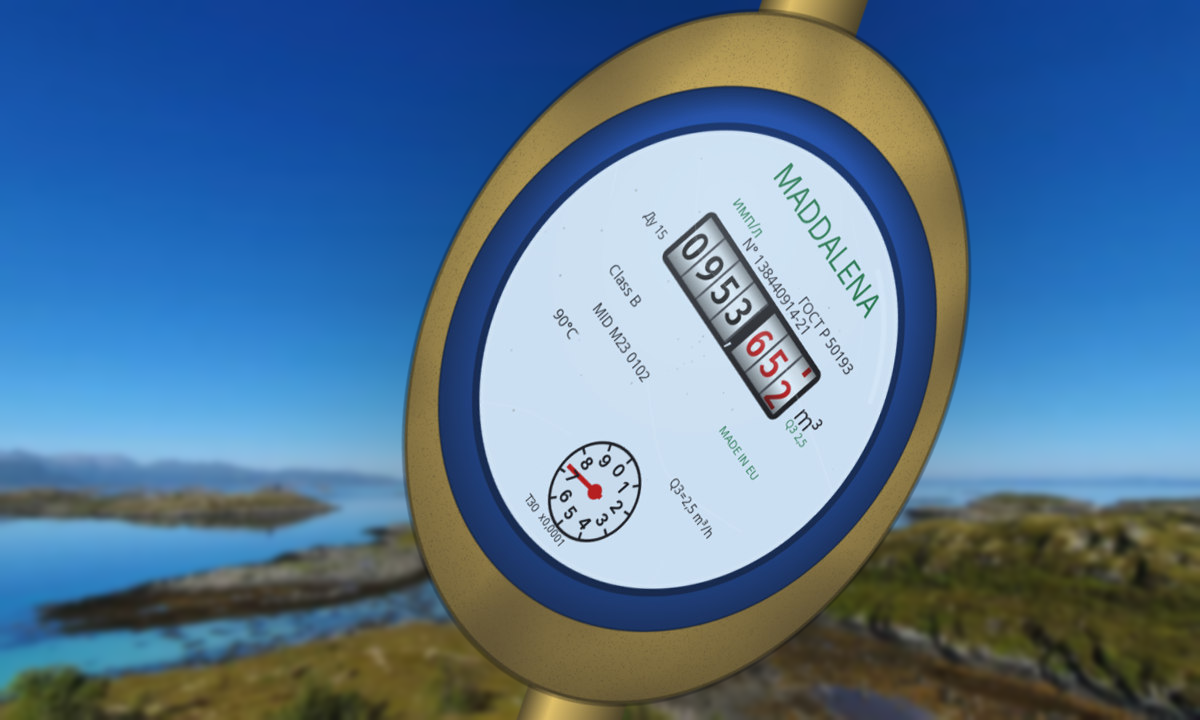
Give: 953.6517,m³
